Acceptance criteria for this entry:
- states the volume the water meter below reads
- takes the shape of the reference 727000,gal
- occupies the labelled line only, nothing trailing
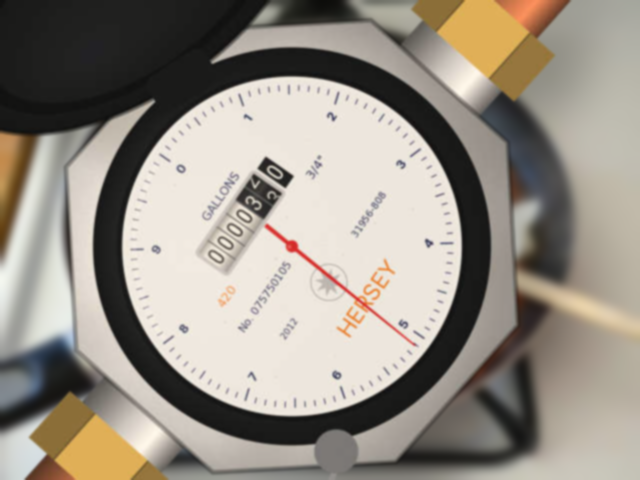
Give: 325.1,gal
